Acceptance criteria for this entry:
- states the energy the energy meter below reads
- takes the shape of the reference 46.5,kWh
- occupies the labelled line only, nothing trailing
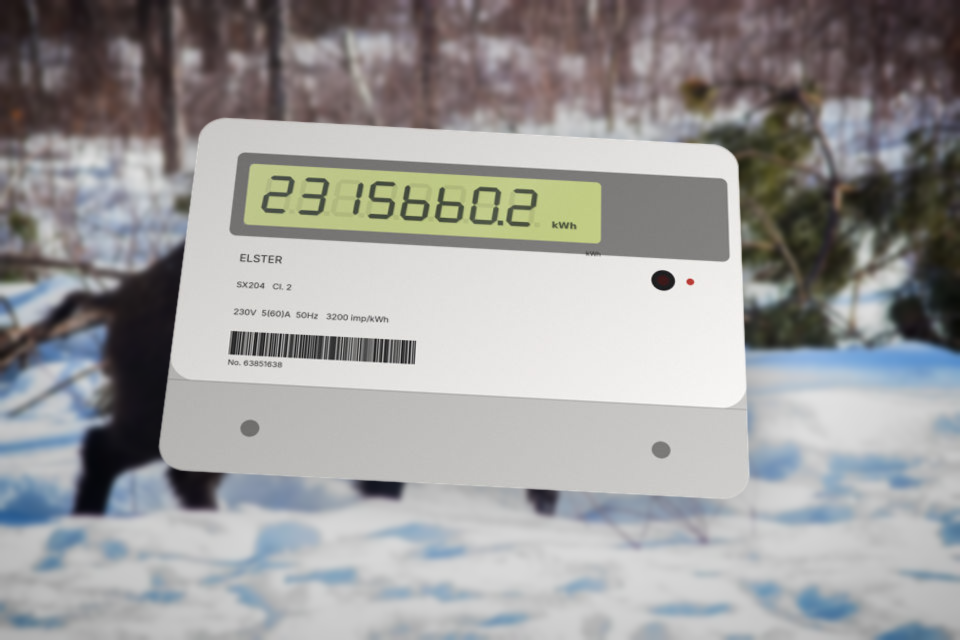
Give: 2315660.2,kWh
